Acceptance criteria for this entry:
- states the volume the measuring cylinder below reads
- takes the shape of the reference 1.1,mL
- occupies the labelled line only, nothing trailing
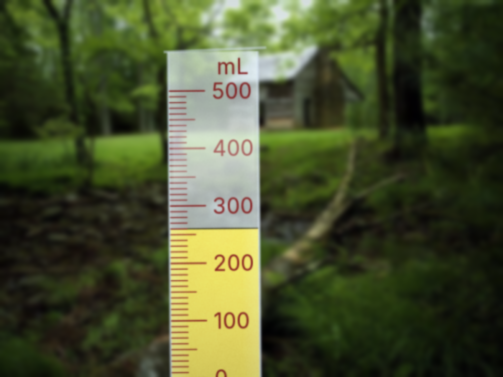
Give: 260,mL
